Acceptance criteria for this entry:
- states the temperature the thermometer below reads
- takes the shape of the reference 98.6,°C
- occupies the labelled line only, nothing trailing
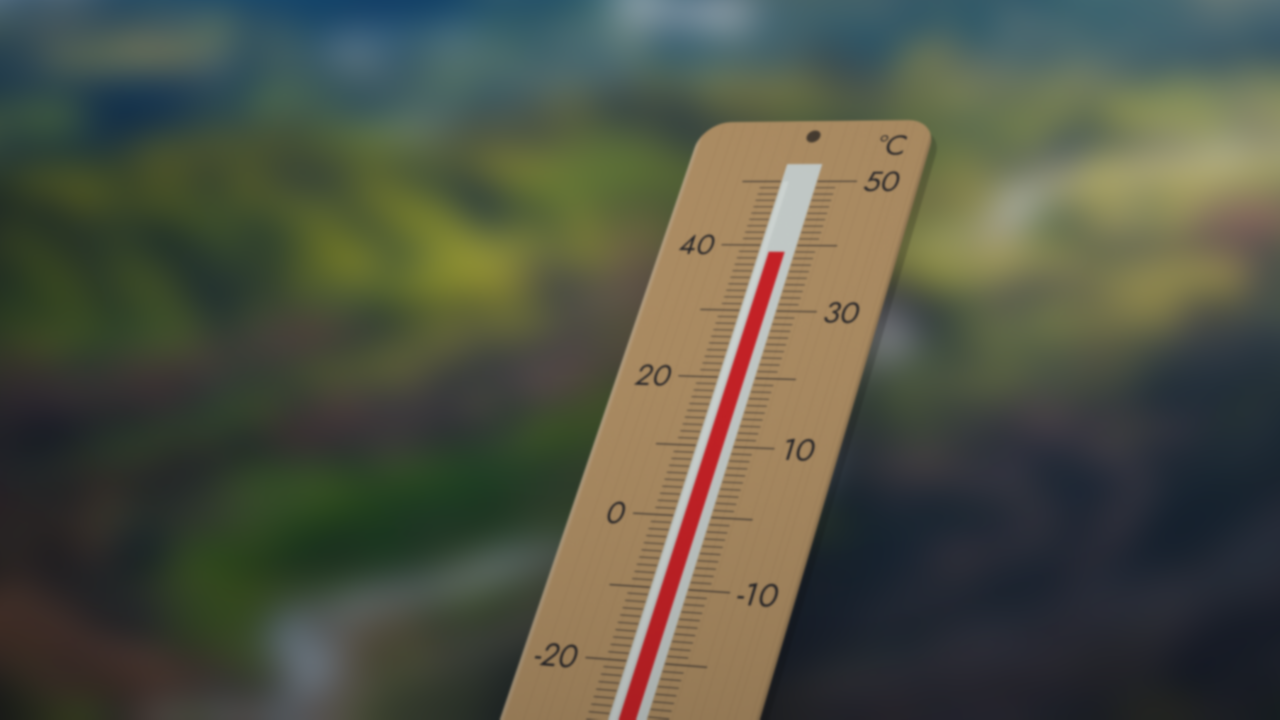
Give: 39,°C
